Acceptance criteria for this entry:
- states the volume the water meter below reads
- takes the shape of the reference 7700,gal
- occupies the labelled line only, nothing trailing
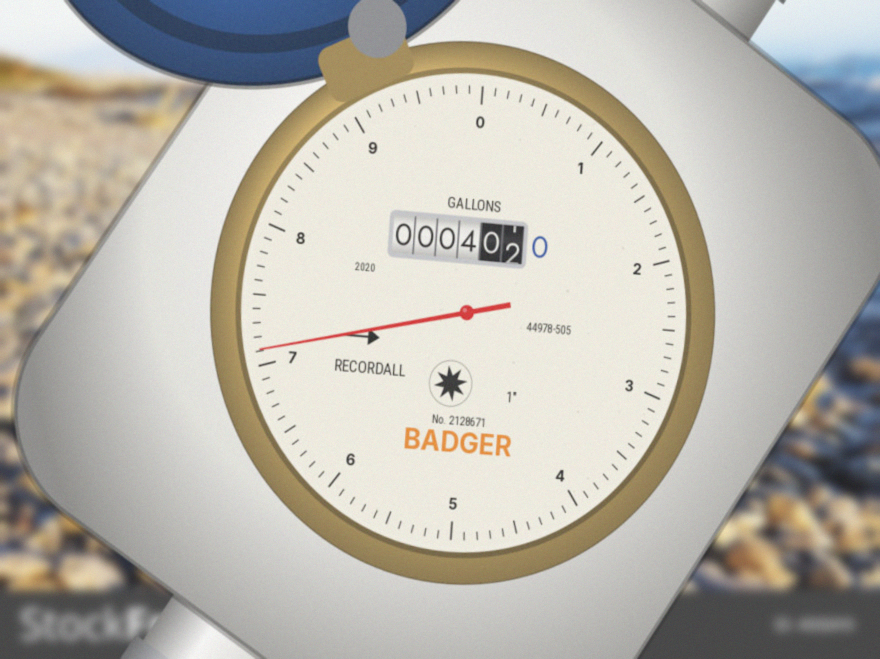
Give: 4017.1,gal
